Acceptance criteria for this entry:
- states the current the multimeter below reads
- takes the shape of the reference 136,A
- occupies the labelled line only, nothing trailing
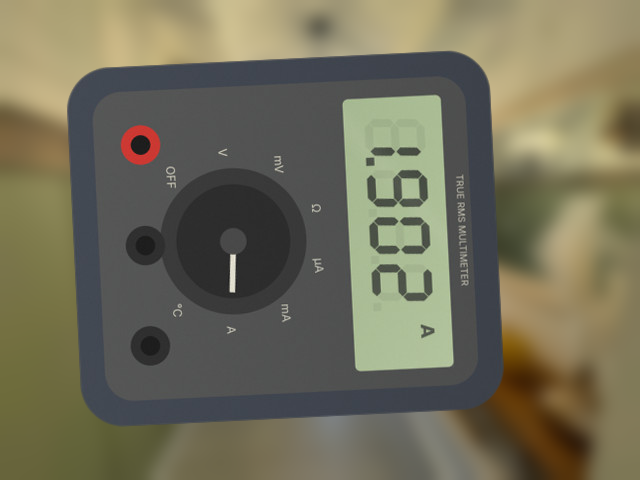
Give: 1.902,A
